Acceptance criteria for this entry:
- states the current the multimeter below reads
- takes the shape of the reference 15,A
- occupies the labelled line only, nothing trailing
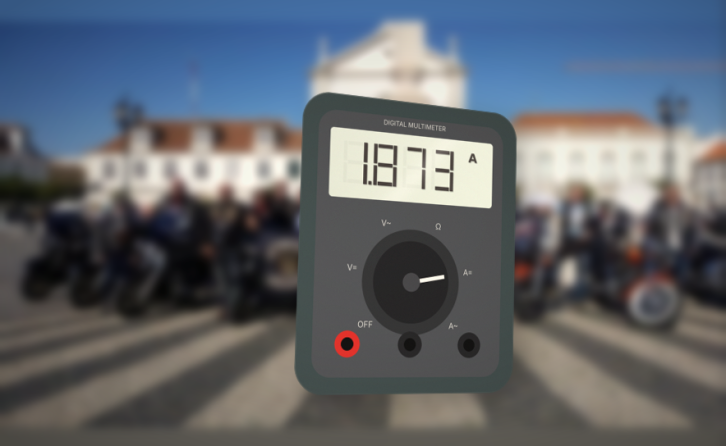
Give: 1.873,A
